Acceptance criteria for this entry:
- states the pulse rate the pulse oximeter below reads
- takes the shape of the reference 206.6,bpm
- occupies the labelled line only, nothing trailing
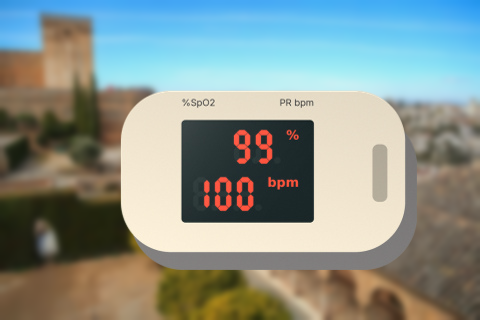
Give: 100,bpm
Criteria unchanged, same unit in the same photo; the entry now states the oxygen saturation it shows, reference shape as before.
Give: 99,%
